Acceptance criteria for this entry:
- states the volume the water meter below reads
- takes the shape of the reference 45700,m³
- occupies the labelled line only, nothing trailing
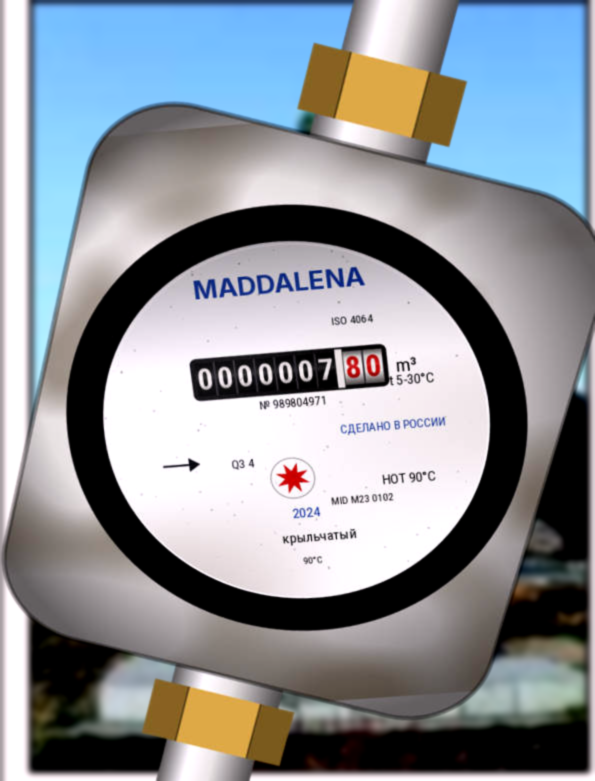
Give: 7.80,m³
